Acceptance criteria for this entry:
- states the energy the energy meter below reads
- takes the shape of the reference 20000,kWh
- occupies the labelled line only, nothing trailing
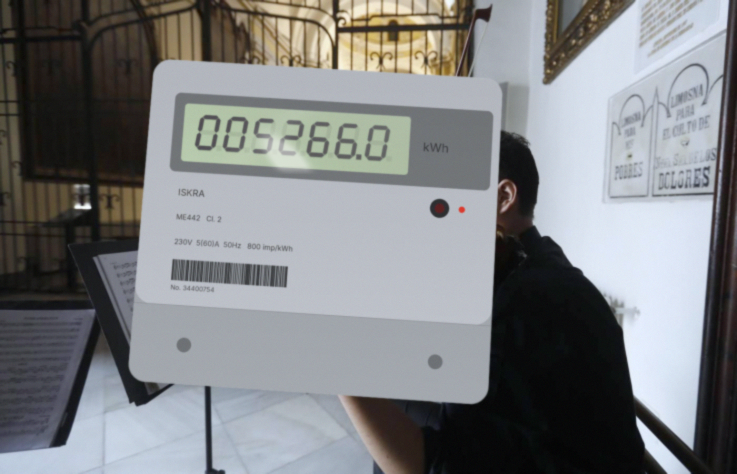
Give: 5266.0,kWh
